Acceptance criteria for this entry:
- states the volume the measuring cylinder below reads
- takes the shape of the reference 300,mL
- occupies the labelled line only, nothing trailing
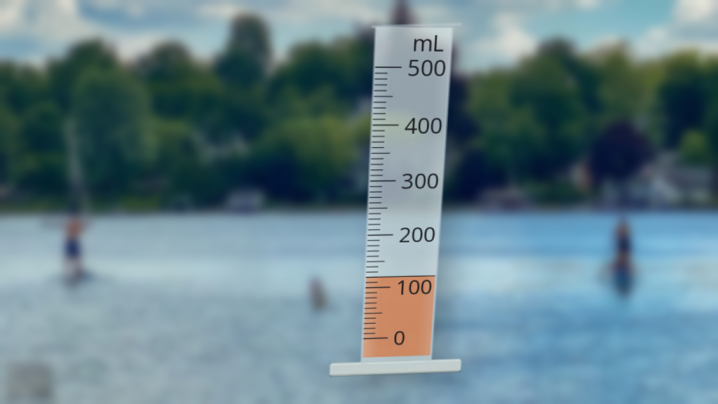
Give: 120,mL
